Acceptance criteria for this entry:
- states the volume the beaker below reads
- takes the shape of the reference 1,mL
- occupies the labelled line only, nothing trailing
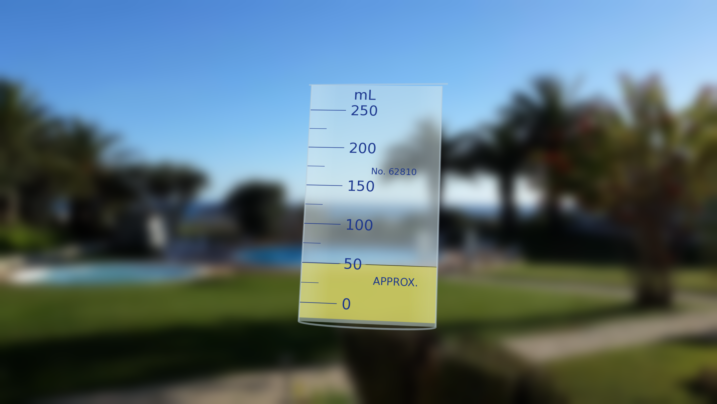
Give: 50,mL
